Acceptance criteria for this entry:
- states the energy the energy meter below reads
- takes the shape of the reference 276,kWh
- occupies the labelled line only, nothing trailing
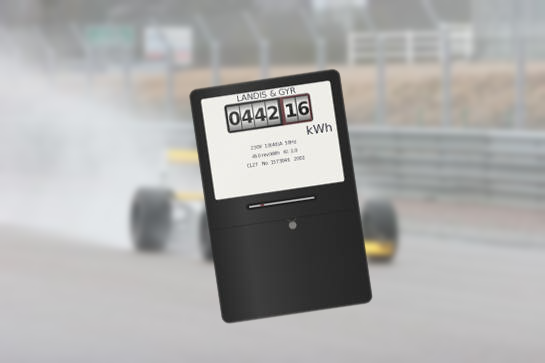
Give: 442.16,kWh
